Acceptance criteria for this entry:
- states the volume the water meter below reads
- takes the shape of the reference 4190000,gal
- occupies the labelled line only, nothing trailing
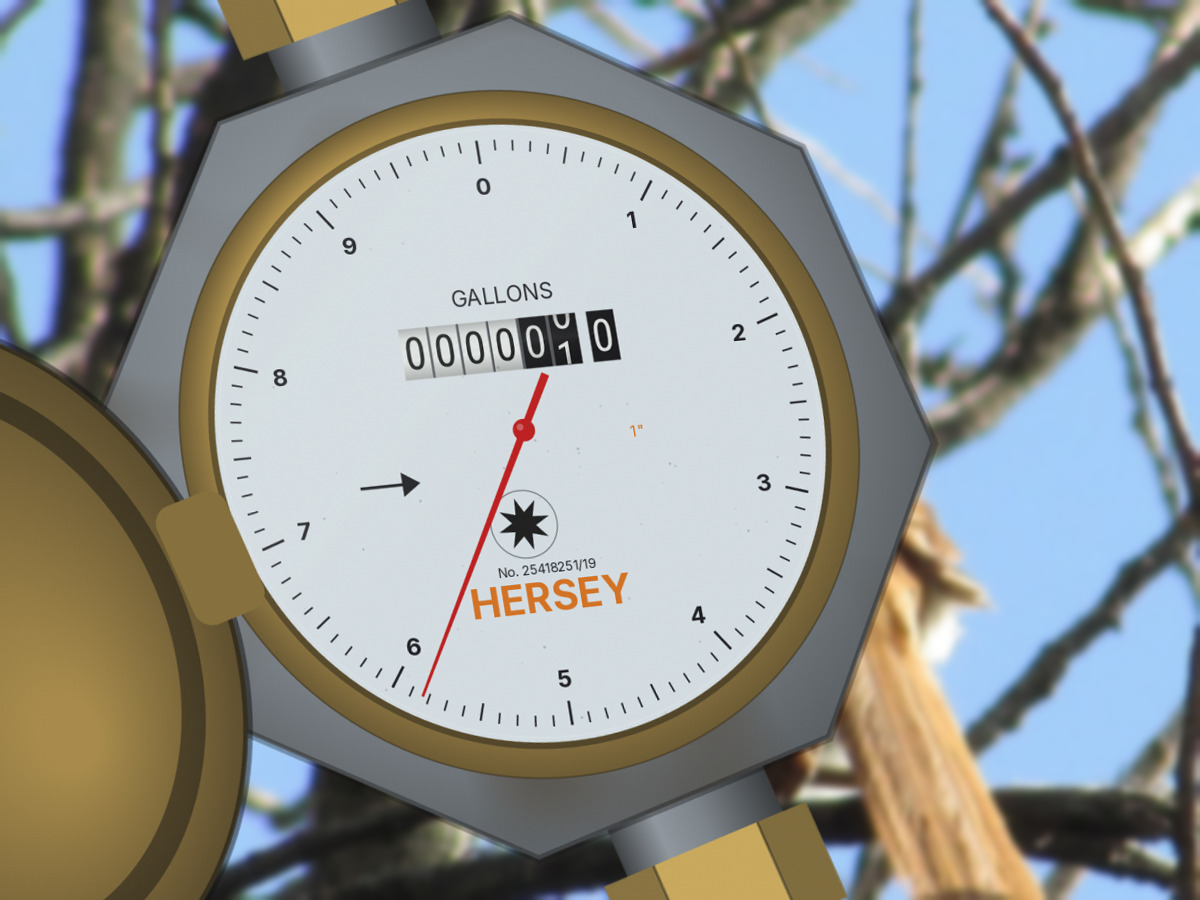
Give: 5.8,gal
